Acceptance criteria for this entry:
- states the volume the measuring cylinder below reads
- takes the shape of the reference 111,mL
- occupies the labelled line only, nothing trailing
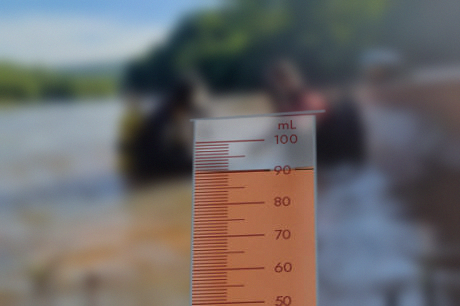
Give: 90,mL
